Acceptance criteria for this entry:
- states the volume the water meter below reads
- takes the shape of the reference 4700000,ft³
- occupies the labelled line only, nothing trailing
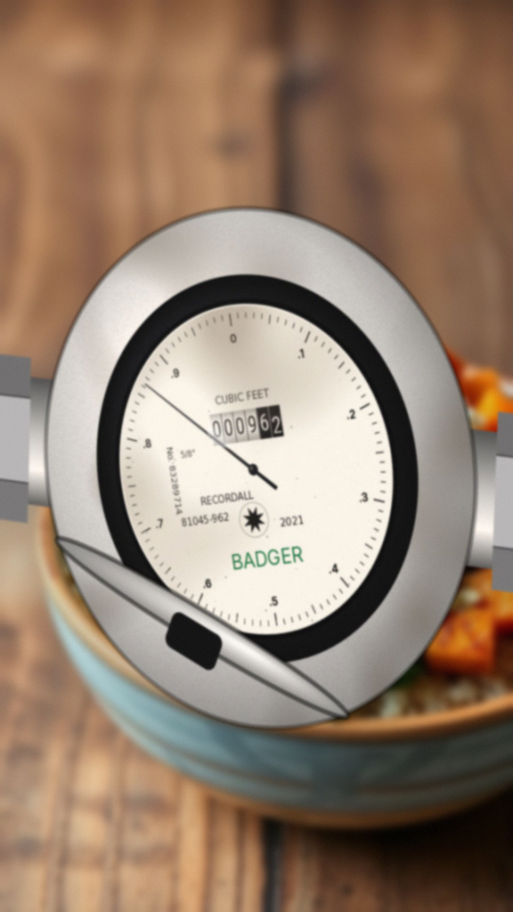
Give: 961.86,ft³
